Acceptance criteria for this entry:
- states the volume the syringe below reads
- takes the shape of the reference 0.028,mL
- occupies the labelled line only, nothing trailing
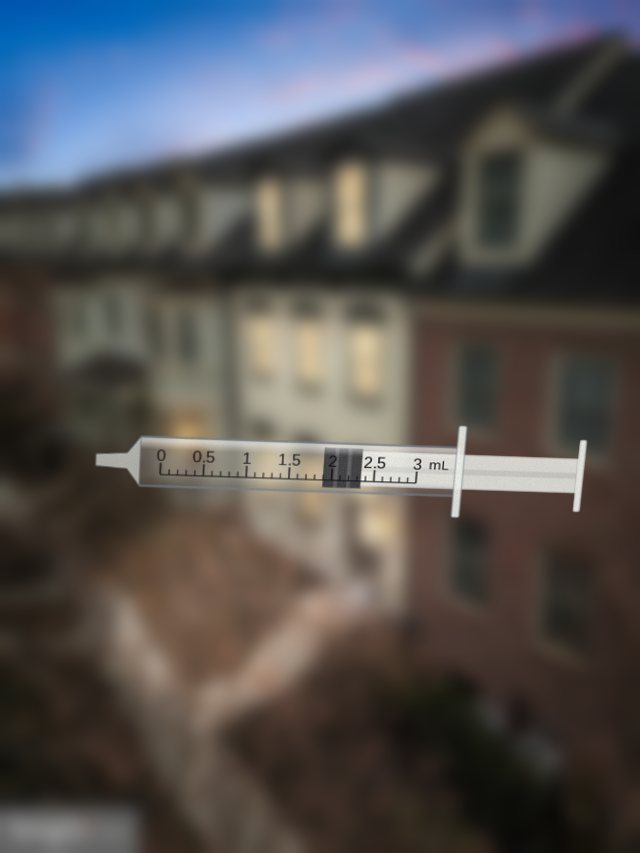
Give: 1.9,mL
